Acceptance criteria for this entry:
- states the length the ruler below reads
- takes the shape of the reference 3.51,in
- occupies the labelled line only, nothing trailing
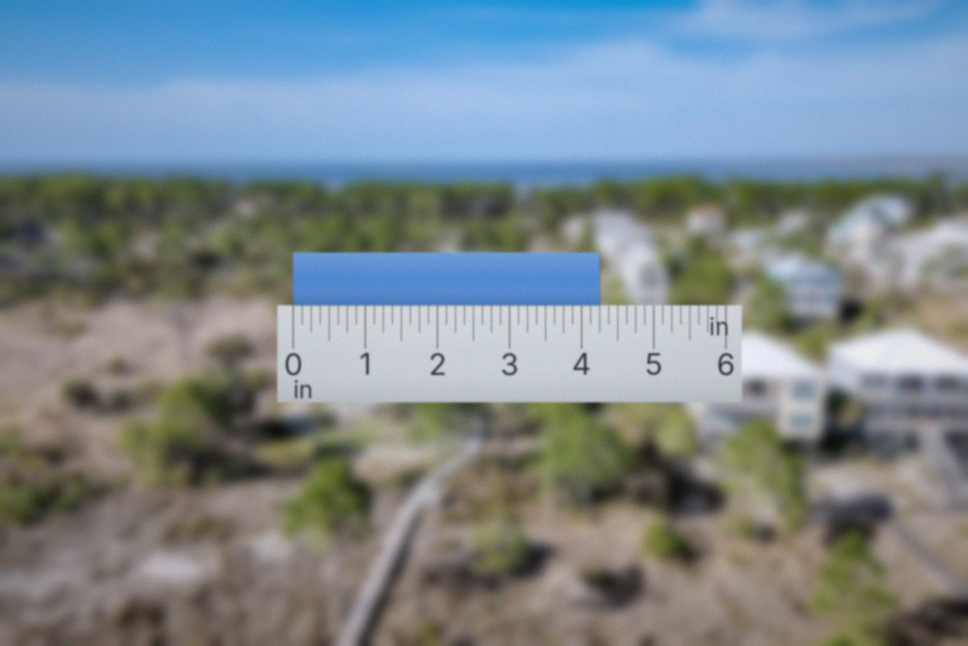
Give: 4.25,in
